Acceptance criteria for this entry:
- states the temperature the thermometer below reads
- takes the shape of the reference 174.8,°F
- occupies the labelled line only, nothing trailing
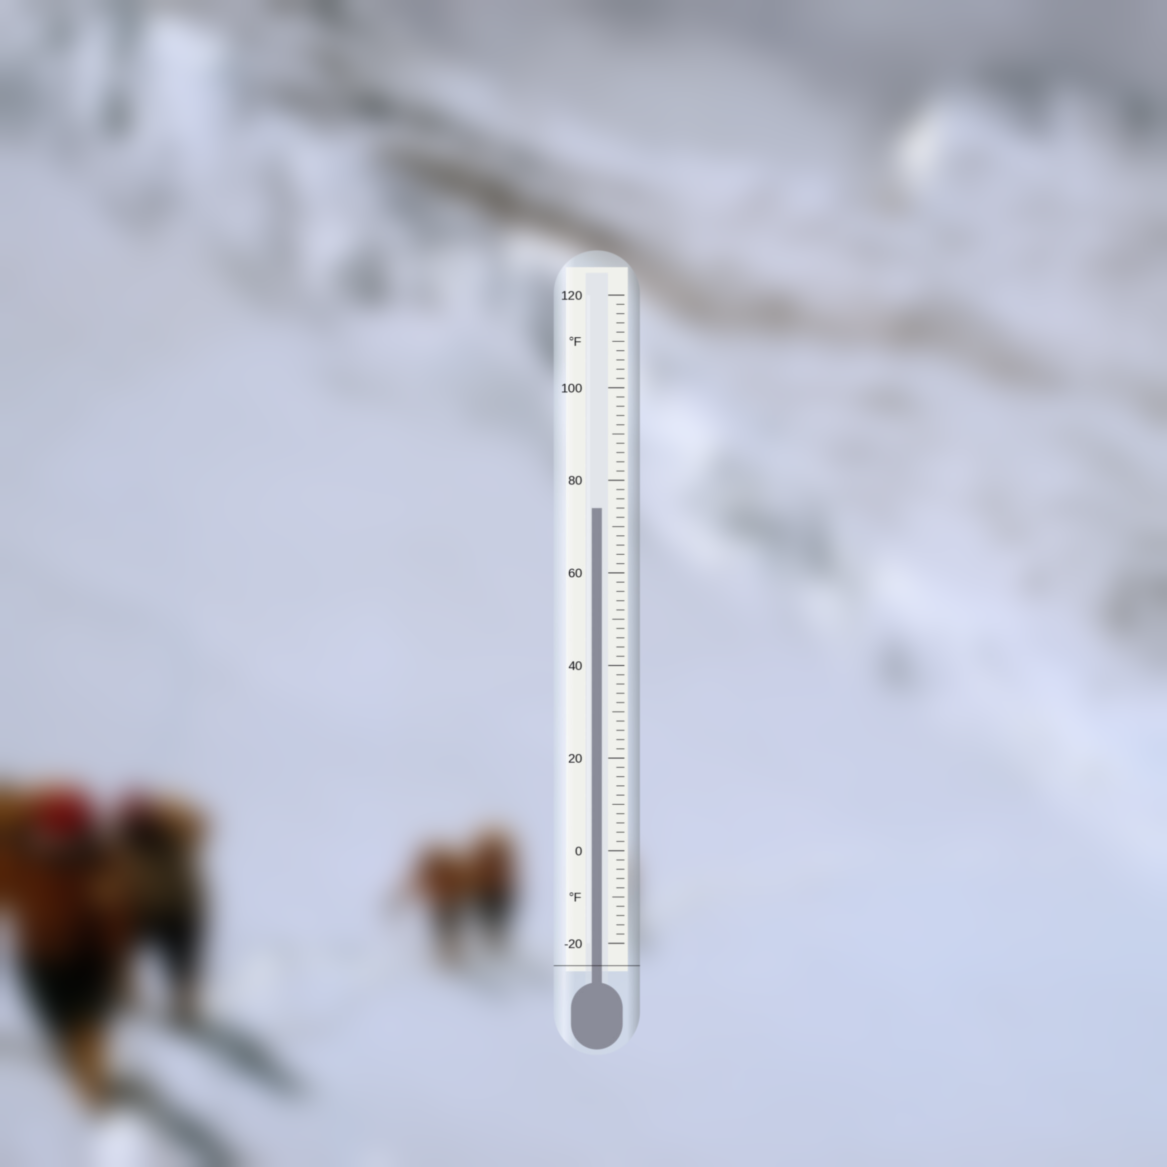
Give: 74,°F
